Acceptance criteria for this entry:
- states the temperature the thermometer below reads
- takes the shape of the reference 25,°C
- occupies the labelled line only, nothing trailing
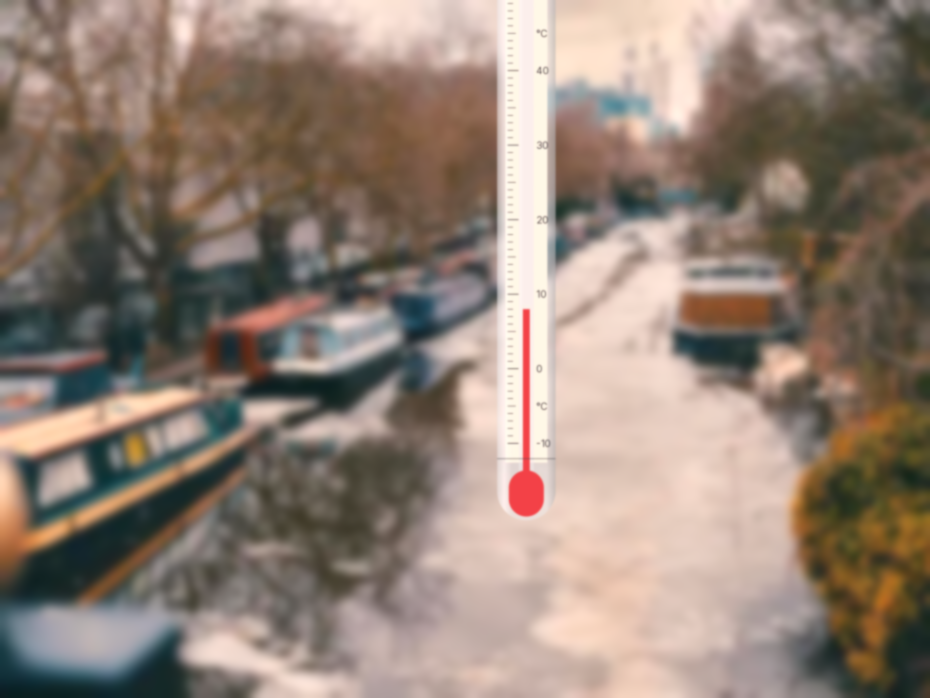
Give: 8,°C
